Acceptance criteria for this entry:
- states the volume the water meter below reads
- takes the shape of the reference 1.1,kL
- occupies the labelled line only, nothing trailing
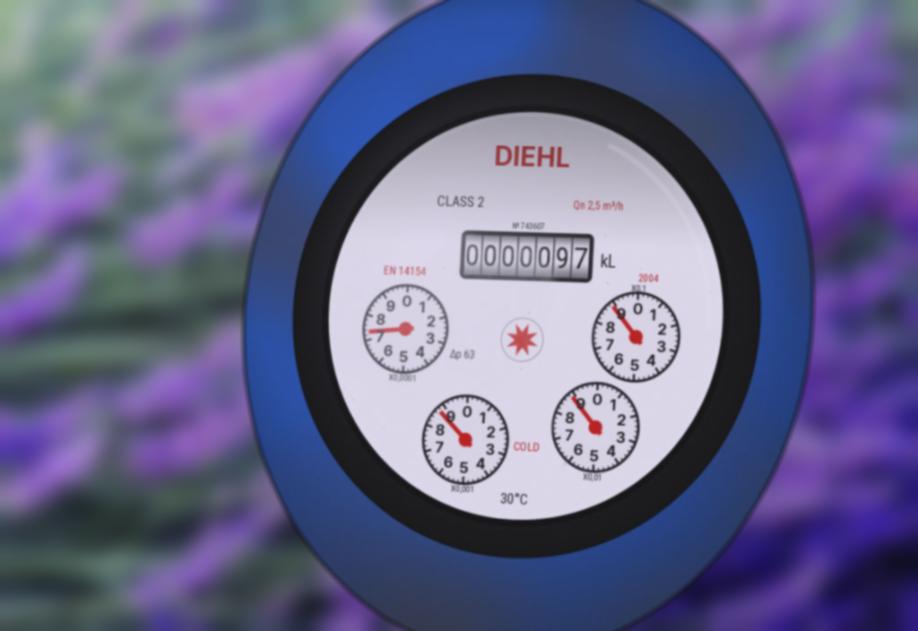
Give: 97.8887,kL
